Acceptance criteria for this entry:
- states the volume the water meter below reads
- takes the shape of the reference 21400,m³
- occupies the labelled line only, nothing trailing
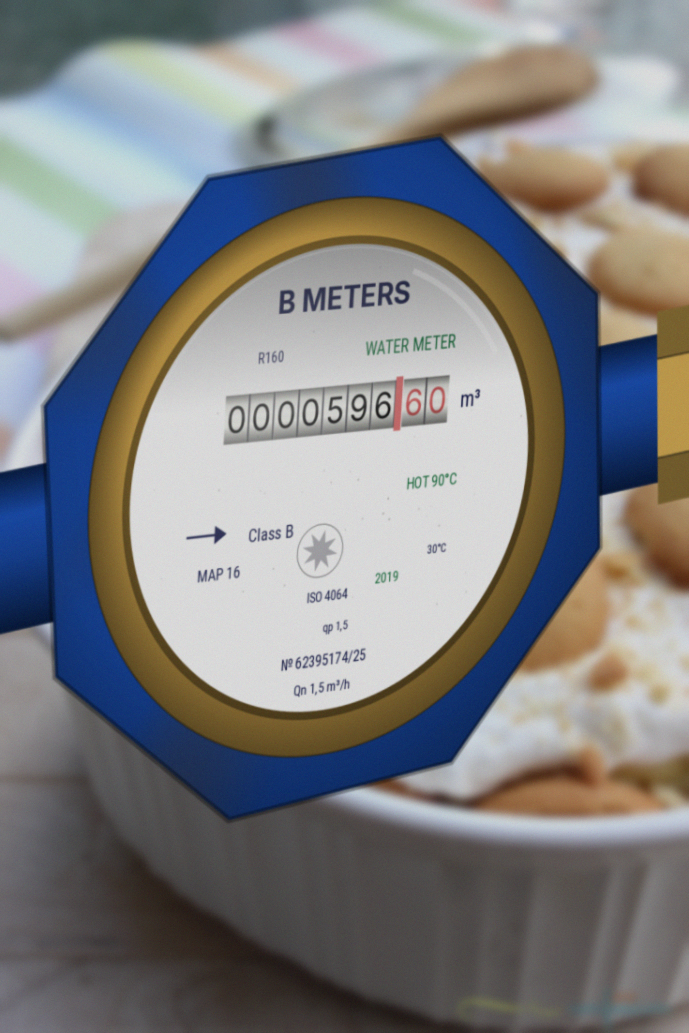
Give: 596.60,m³
